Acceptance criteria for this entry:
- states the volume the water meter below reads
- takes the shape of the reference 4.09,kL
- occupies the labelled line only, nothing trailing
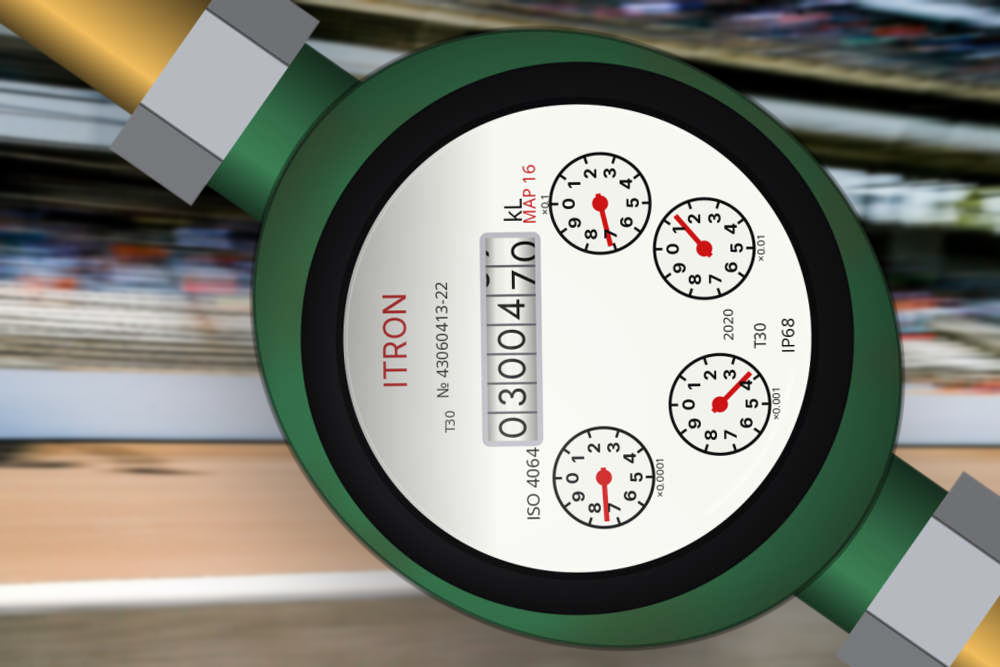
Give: 300469.7137,kL
